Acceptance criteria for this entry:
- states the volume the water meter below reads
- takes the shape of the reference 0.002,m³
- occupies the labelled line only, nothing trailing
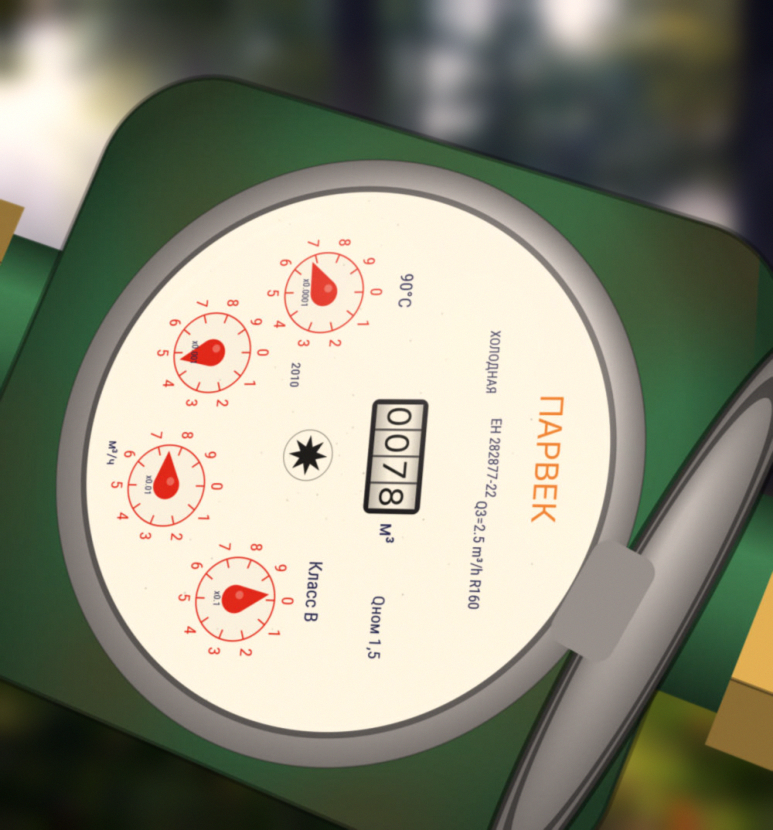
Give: 77.9746,m³
